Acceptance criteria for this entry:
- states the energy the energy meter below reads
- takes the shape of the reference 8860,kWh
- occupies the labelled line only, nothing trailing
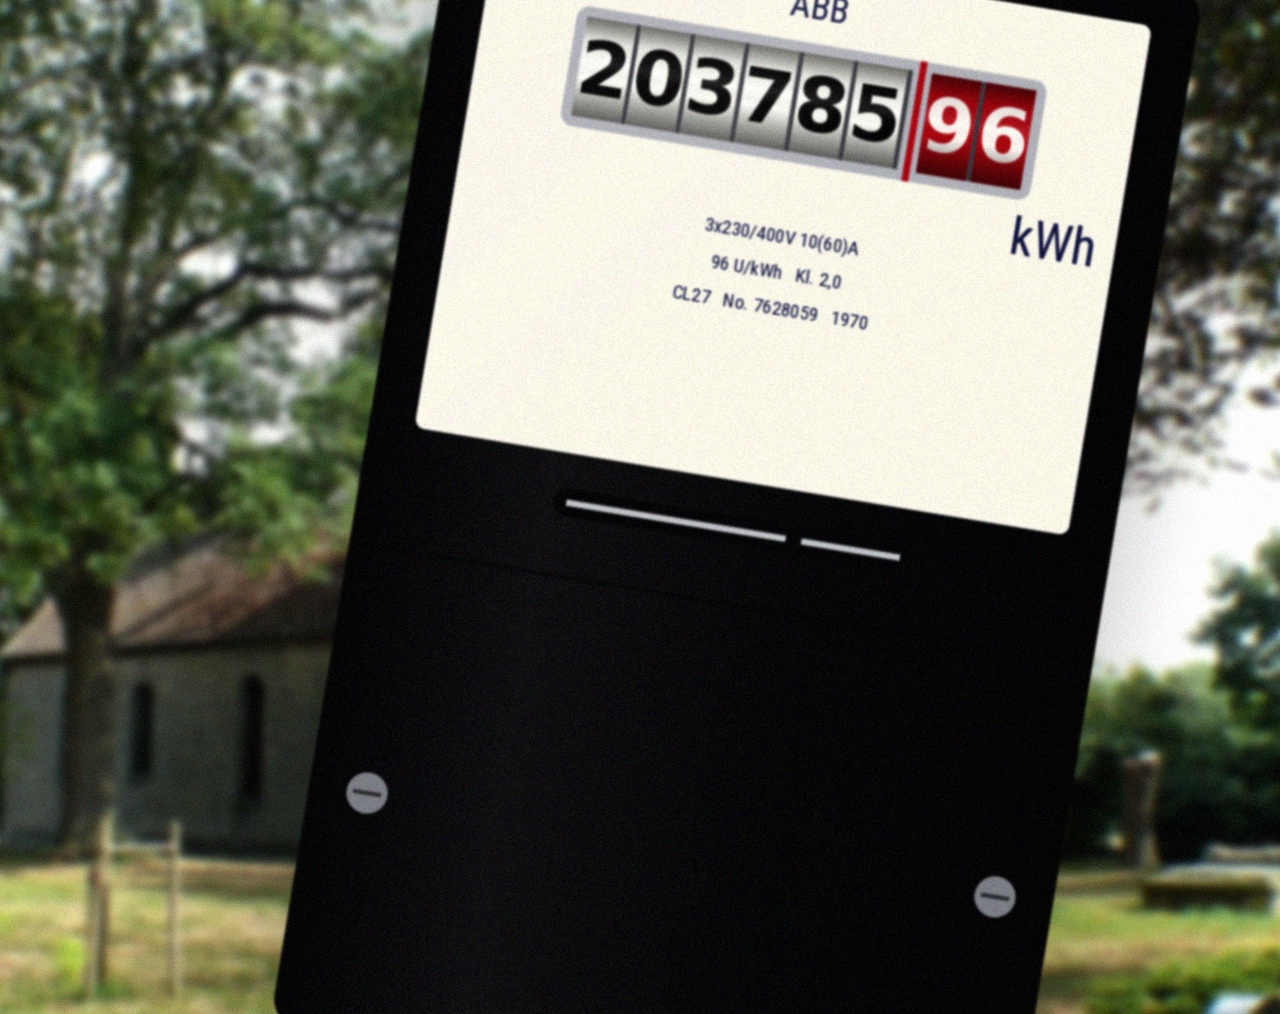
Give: 203785.96,kWh
